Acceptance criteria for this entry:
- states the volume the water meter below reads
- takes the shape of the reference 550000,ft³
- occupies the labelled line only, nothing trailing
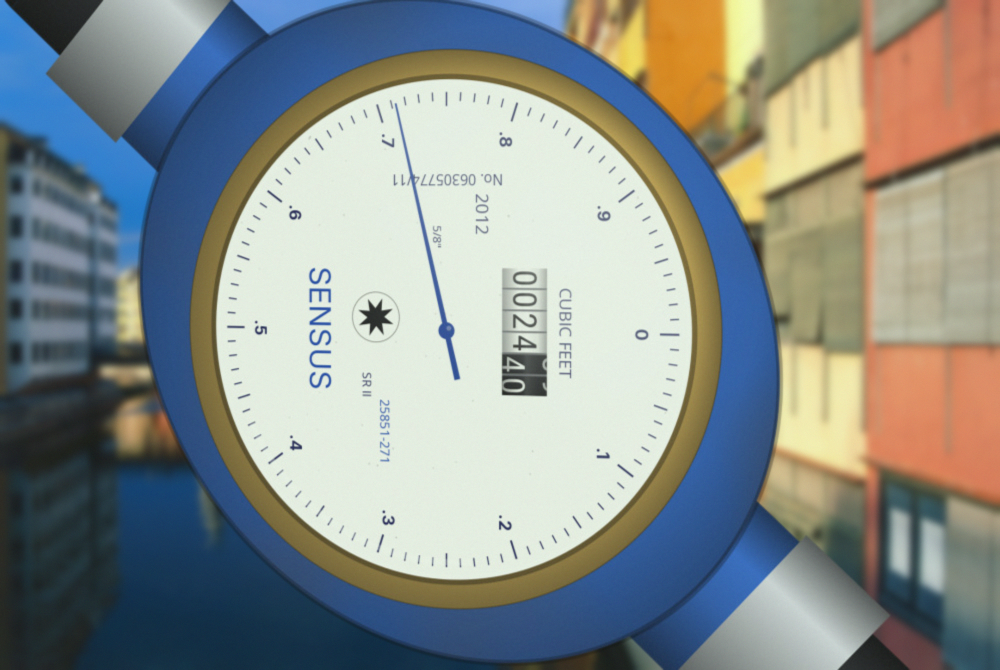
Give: 2439.71,ft³
